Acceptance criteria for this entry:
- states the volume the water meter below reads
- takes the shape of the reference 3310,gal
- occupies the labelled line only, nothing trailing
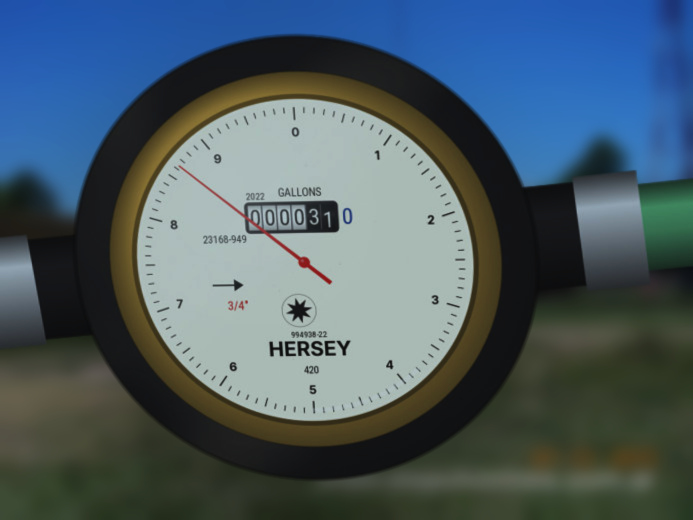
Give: 308.6,gal
